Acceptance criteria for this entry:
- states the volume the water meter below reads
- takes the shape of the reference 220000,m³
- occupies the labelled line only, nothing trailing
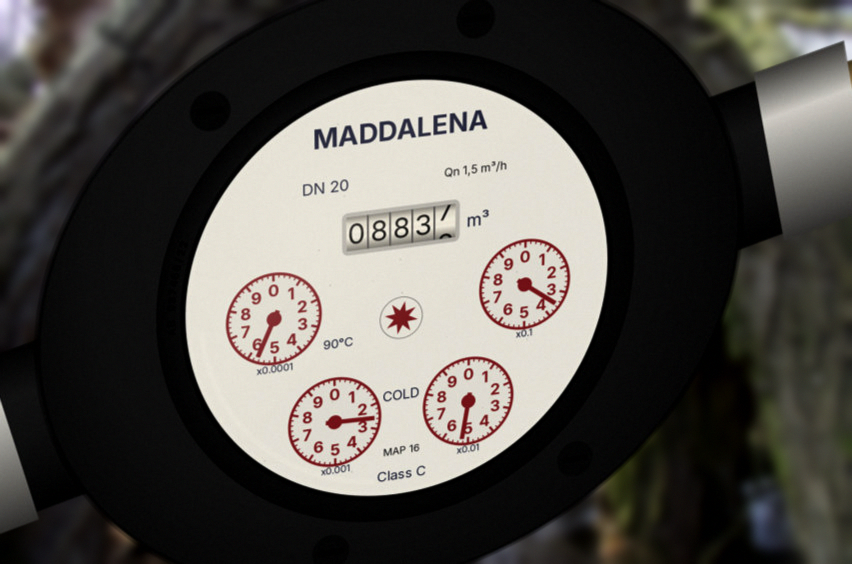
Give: 8837.3525,m³
